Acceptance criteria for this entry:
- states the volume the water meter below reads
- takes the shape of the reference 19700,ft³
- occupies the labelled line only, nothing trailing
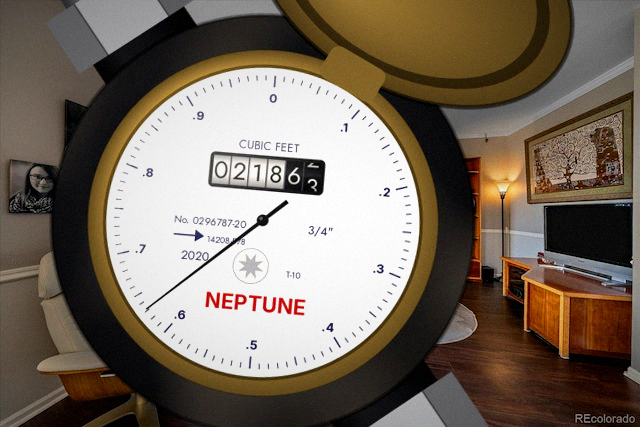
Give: 21862.63,ft³
